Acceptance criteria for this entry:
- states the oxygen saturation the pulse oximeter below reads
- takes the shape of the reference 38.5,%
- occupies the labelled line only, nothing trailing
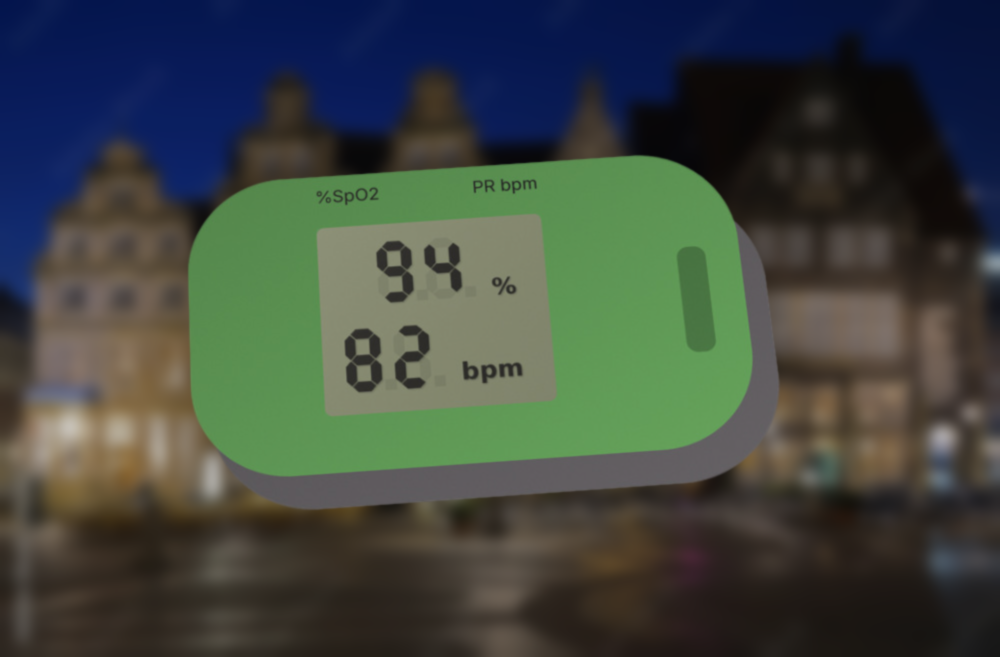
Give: 94,%
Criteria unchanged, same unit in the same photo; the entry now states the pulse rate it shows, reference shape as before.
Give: 82,bpm
